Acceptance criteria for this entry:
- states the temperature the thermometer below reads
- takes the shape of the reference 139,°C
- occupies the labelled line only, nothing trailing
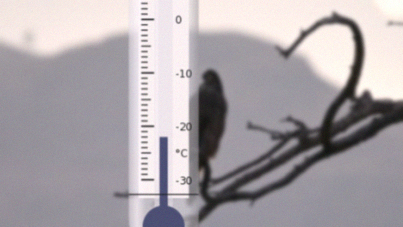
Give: -22,°C
